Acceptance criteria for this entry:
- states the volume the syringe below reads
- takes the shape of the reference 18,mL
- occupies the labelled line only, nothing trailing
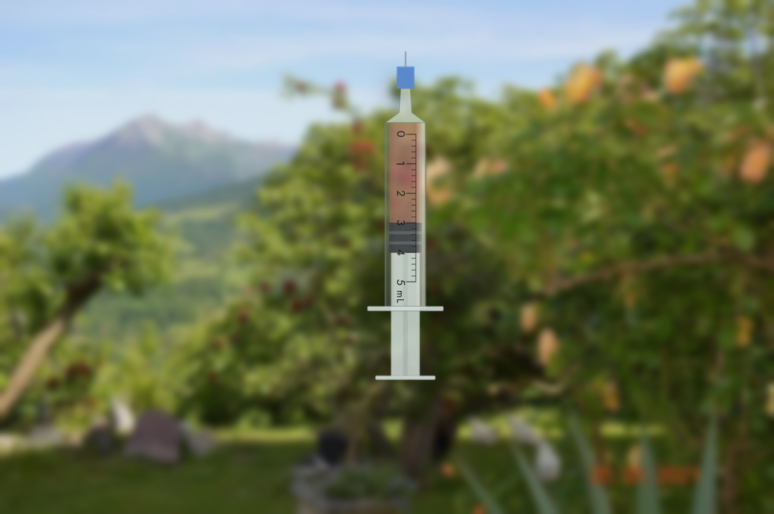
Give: 3,mL
